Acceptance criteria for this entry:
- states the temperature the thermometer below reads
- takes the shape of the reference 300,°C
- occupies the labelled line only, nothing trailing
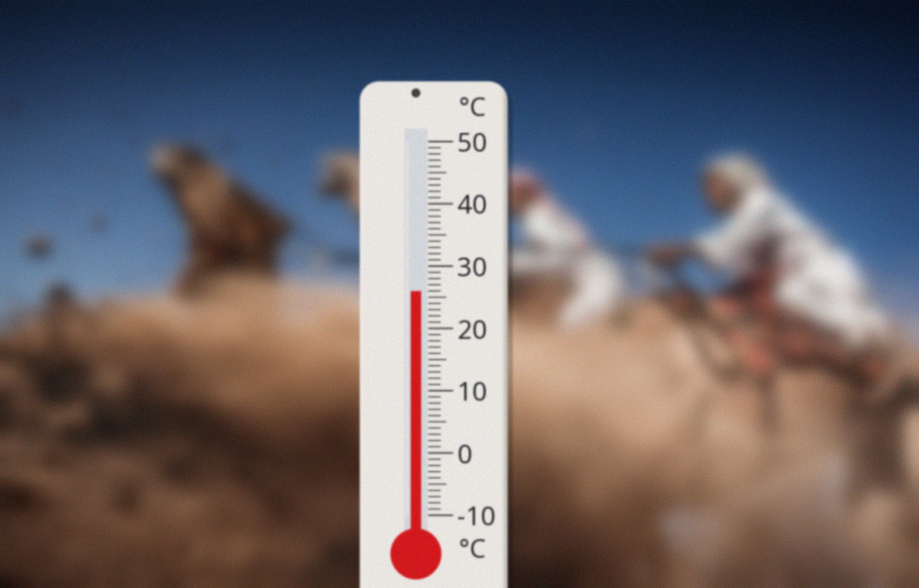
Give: 26,°C
